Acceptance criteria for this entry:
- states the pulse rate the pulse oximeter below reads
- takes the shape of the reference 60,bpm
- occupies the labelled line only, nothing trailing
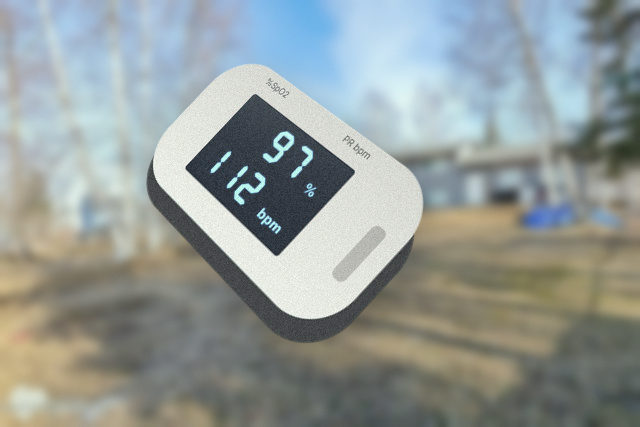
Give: 112,bpm
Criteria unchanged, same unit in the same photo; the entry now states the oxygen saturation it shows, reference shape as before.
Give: 97,%
